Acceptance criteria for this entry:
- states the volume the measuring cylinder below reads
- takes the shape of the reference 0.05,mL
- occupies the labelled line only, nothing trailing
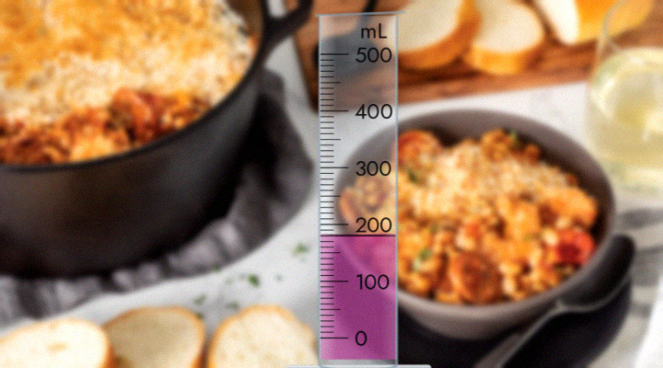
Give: 180,mL
